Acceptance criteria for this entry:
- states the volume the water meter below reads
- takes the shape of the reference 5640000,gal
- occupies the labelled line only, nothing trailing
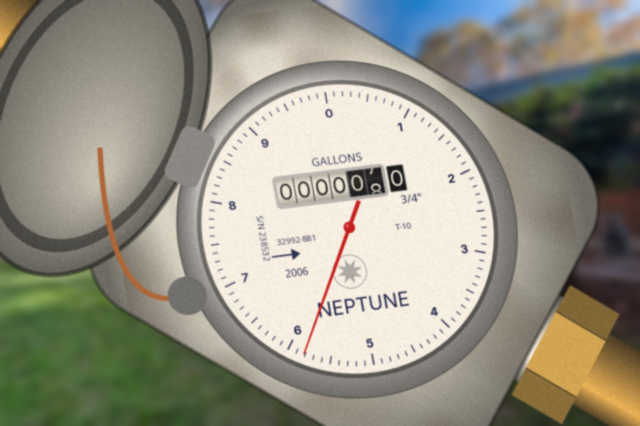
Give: 75.8,gal
